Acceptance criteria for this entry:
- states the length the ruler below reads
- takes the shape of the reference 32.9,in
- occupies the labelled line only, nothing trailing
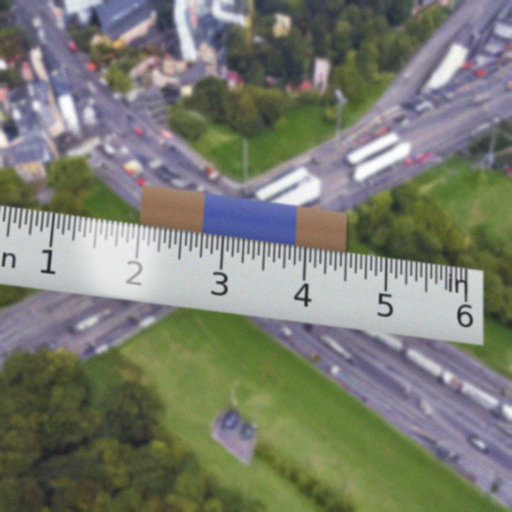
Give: 2.5,in
